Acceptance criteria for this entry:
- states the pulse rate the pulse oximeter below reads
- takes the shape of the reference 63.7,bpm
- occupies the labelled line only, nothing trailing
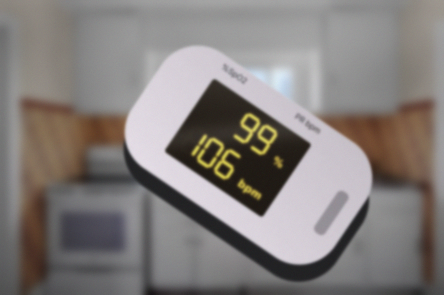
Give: 106,bpm
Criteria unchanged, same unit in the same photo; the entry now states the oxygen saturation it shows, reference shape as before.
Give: 99,%
